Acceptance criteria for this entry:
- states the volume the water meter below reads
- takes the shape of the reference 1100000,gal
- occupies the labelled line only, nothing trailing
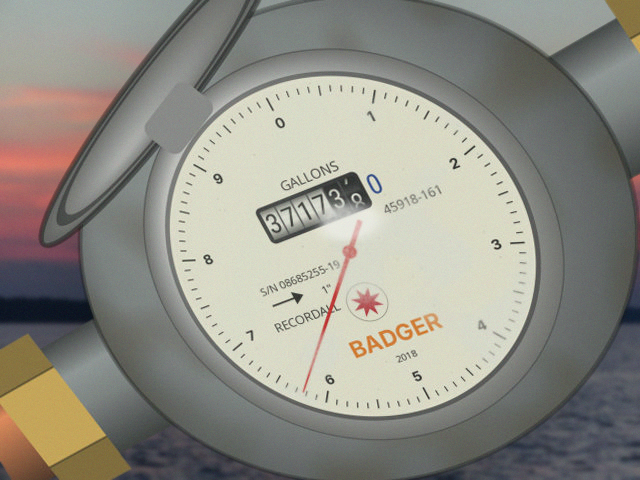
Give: 3717376.2,gal
